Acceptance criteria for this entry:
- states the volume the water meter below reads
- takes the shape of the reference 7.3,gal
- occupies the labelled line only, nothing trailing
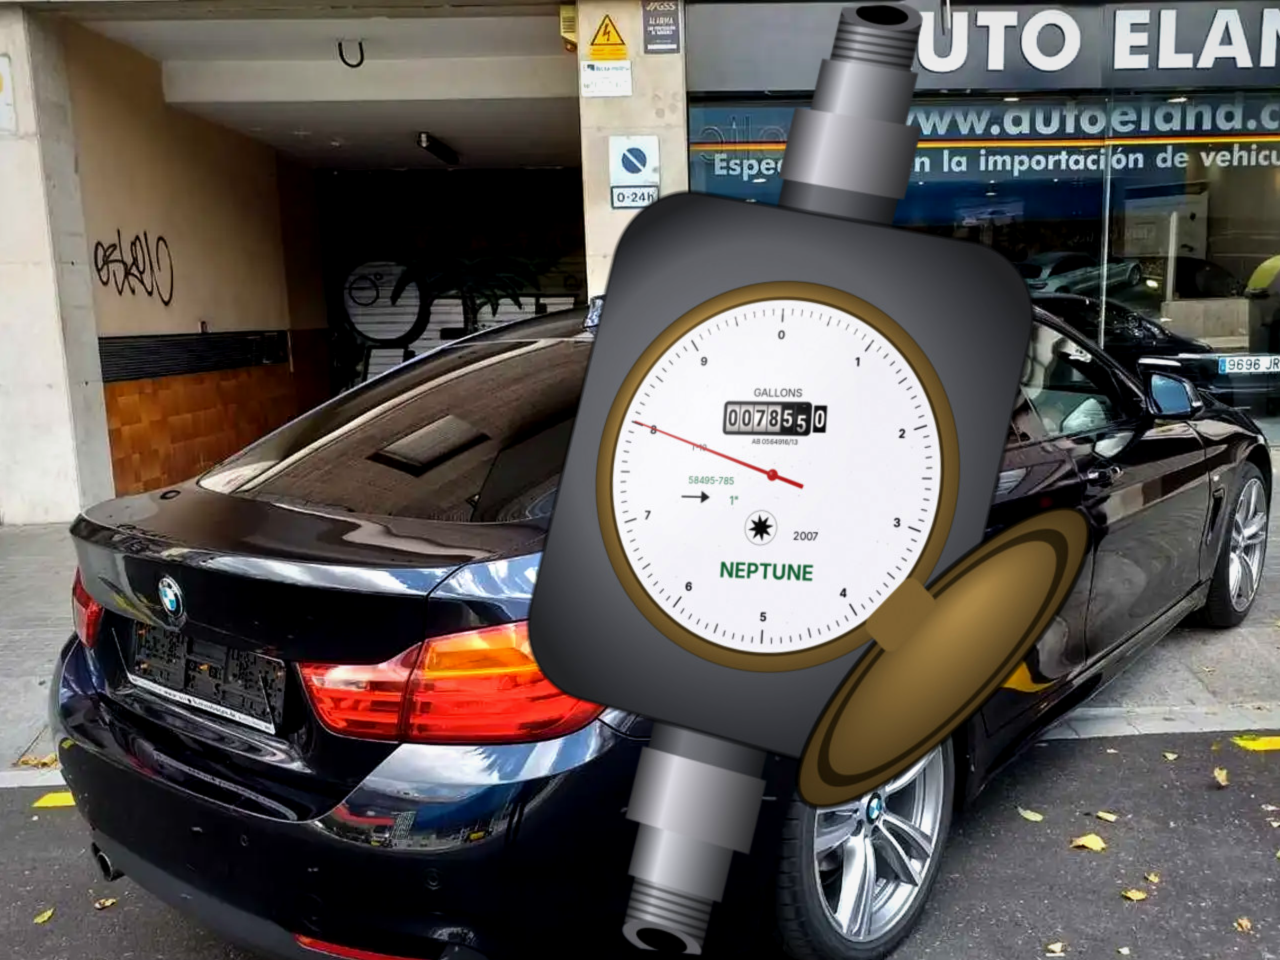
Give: 78548.0,gal
